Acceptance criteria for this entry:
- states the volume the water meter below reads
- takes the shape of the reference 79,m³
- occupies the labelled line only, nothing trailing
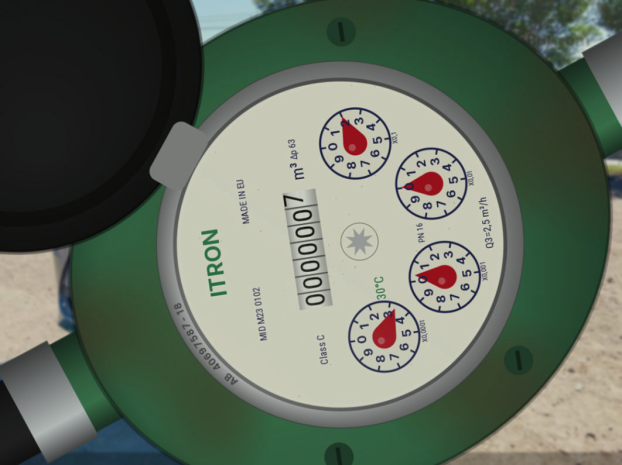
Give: 7.2003,m³
